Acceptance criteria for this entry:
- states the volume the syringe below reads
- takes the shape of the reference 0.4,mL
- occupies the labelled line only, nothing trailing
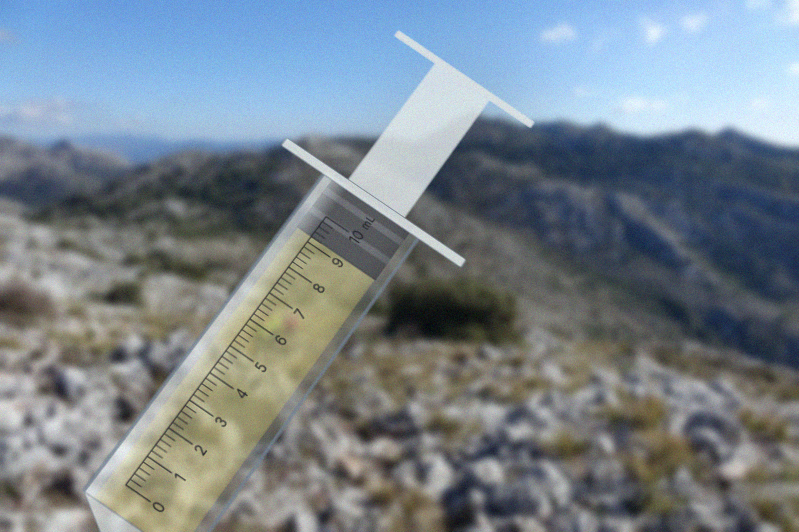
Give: 9.2,mL
